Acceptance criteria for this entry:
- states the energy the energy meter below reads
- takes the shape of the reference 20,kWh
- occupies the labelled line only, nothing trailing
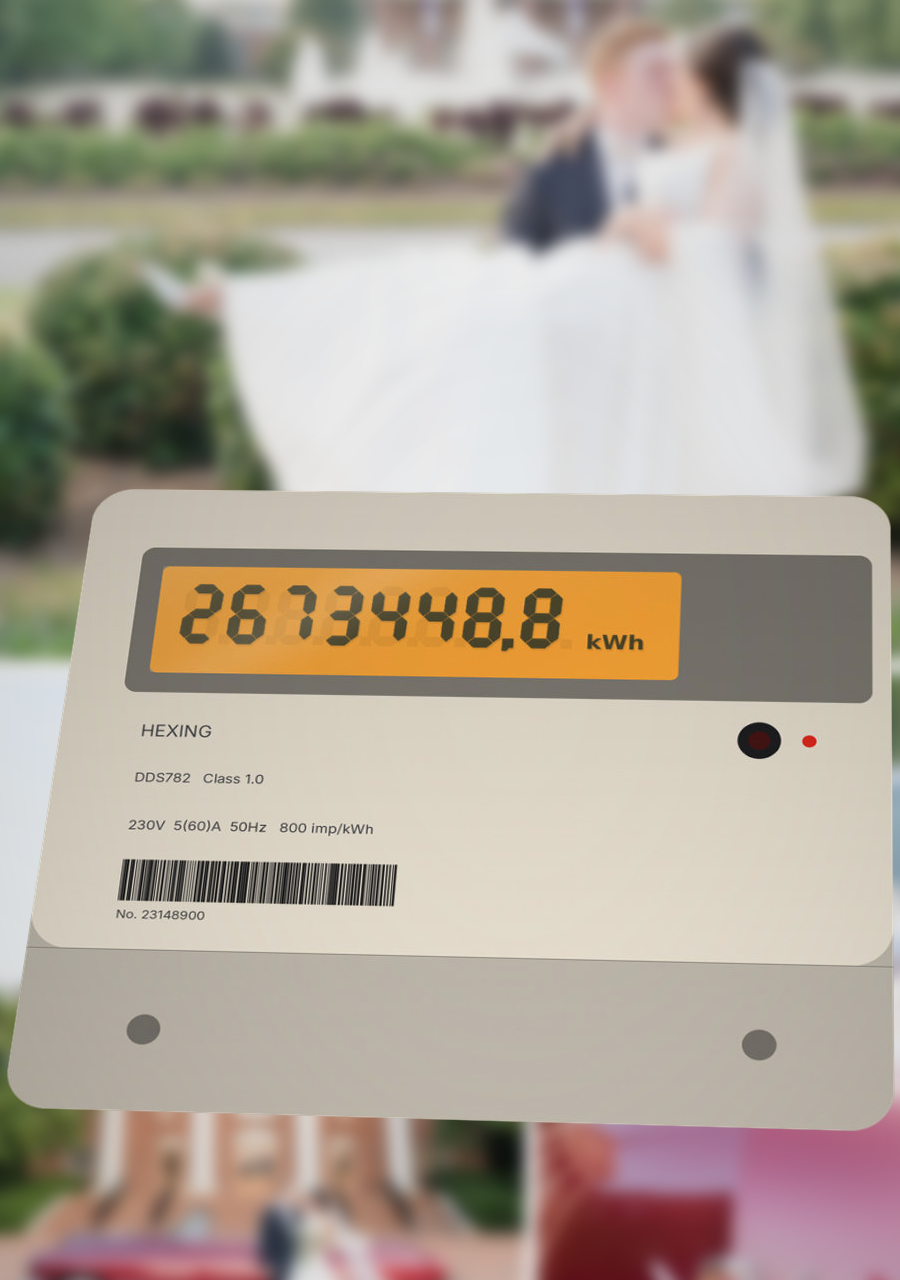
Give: 2673448.8,kWh
